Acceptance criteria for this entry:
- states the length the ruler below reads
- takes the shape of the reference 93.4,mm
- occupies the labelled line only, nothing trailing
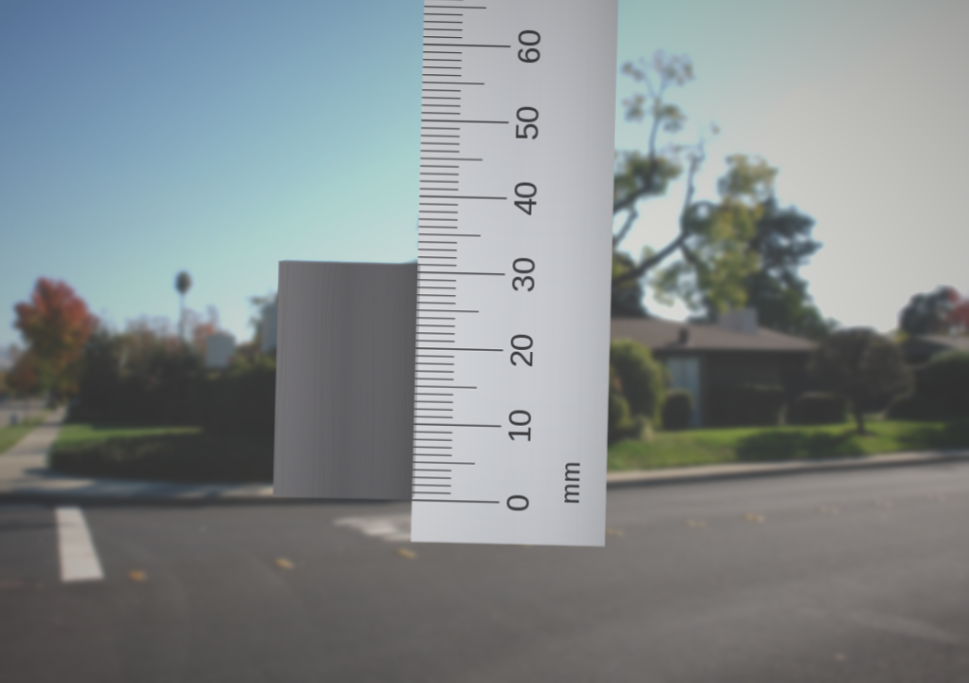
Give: 31,mm
